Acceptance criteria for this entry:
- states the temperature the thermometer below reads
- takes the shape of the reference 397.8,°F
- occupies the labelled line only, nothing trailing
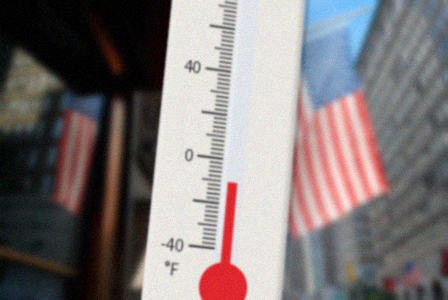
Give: -10,°F
